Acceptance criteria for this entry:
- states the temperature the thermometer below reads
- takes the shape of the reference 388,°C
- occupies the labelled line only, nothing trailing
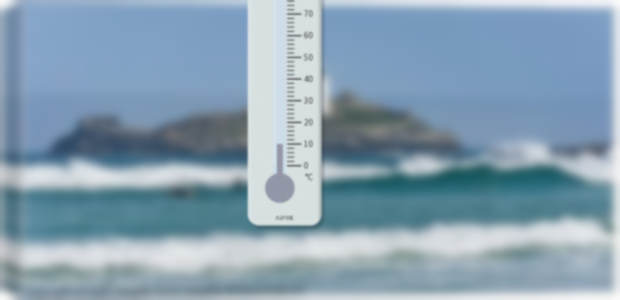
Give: 10,°C
